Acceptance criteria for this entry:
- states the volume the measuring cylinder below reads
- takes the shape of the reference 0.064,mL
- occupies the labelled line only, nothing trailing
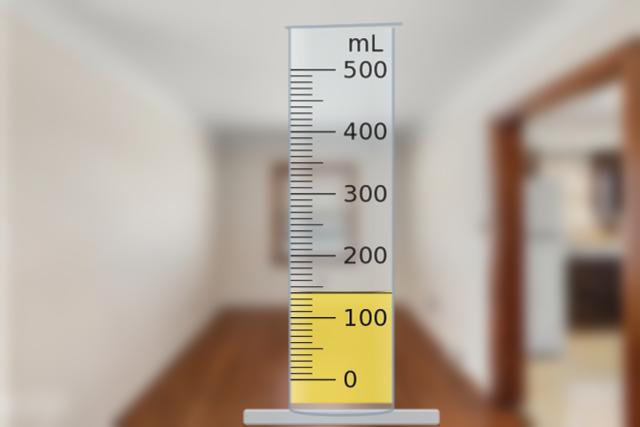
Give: 140,mL
